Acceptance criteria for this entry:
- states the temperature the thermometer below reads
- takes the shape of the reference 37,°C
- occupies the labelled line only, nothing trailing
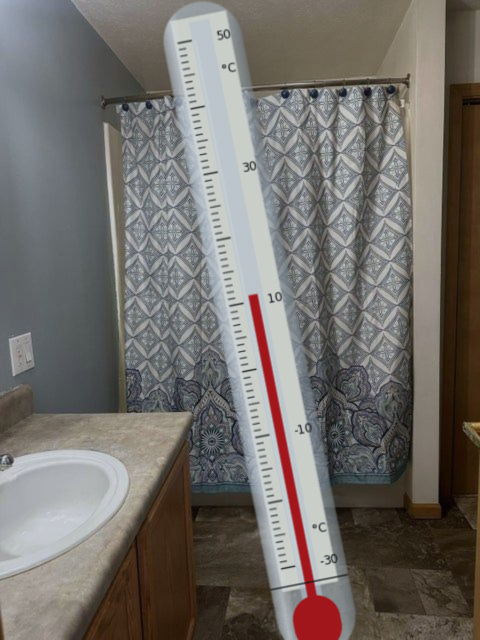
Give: 11,°C
